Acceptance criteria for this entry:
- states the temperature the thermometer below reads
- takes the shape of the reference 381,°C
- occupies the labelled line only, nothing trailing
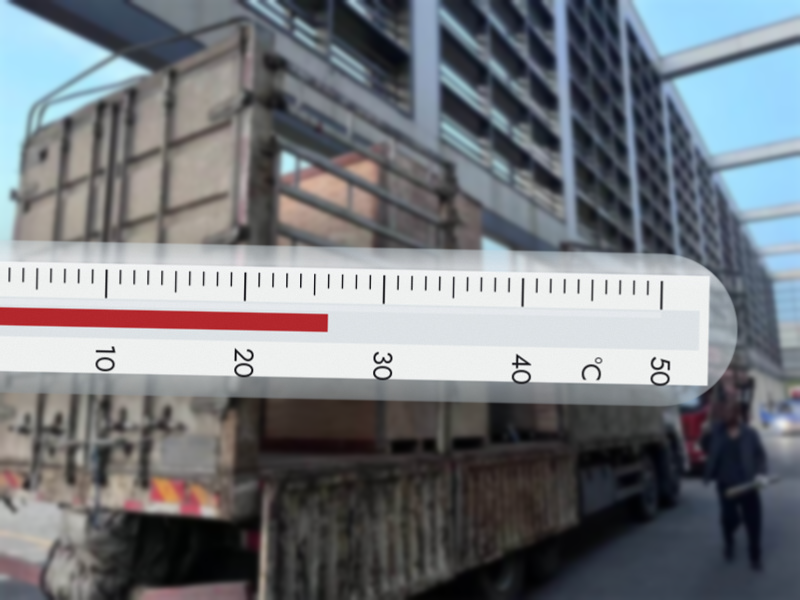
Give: 26,°C
